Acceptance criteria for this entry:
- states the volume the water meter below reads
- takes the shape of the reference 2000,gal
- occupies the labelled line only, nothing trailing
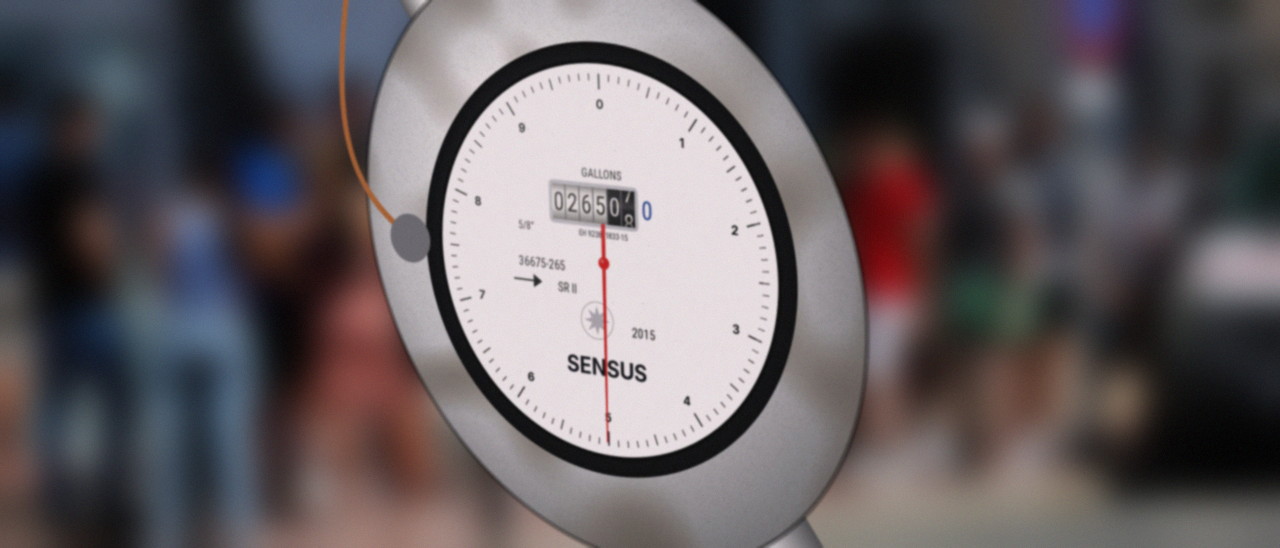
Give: 265075.0,gal
